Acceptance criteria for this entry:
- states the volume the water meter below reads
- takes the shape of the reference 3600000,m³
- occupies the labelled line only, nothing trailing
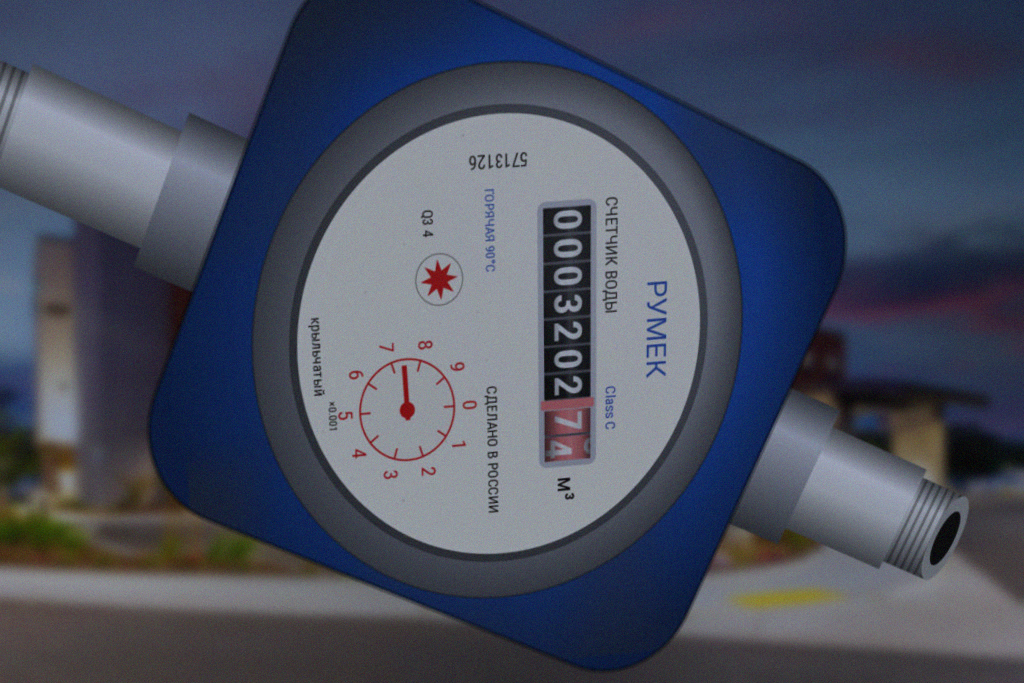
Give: 3202.737,m³
